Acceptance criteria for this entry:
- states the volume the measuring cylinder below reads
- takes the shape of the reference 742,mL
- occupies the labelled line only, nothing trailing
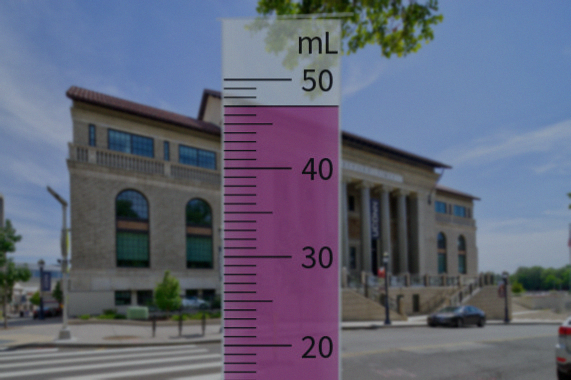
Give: 47,mL
